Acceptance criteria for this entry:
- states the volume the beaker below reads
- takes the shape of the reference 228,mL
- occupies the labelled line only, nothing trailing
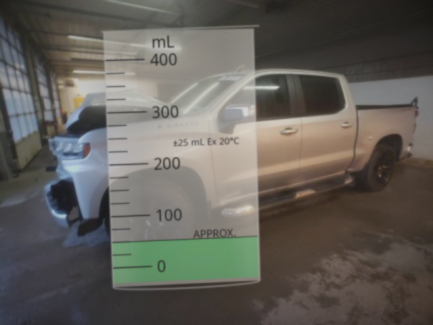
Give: 50,mL
